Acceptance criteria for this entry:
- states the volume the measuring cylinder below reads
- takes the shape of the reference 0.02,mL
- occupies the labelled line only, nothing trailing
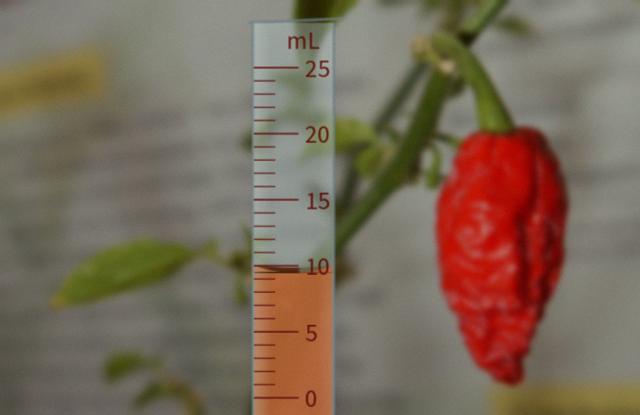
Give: 9.5,mL
